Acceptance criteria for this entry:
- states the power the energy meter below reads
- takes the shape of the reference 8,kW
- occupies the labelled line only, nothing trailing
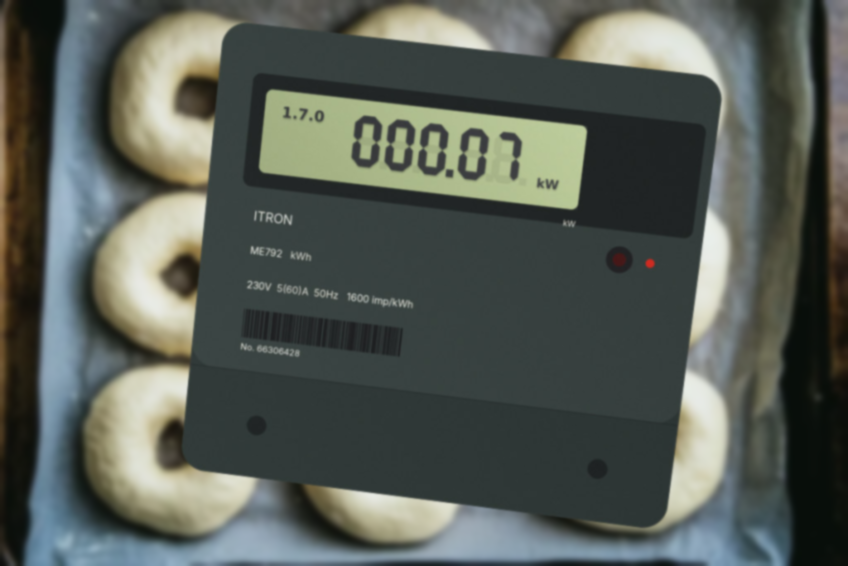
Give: 0.07,kW
